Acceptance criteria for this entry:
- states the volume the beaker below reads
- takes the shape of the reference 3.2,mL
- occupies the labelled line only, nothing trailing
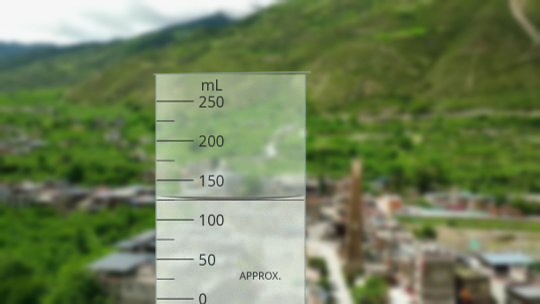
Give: 125,mL
